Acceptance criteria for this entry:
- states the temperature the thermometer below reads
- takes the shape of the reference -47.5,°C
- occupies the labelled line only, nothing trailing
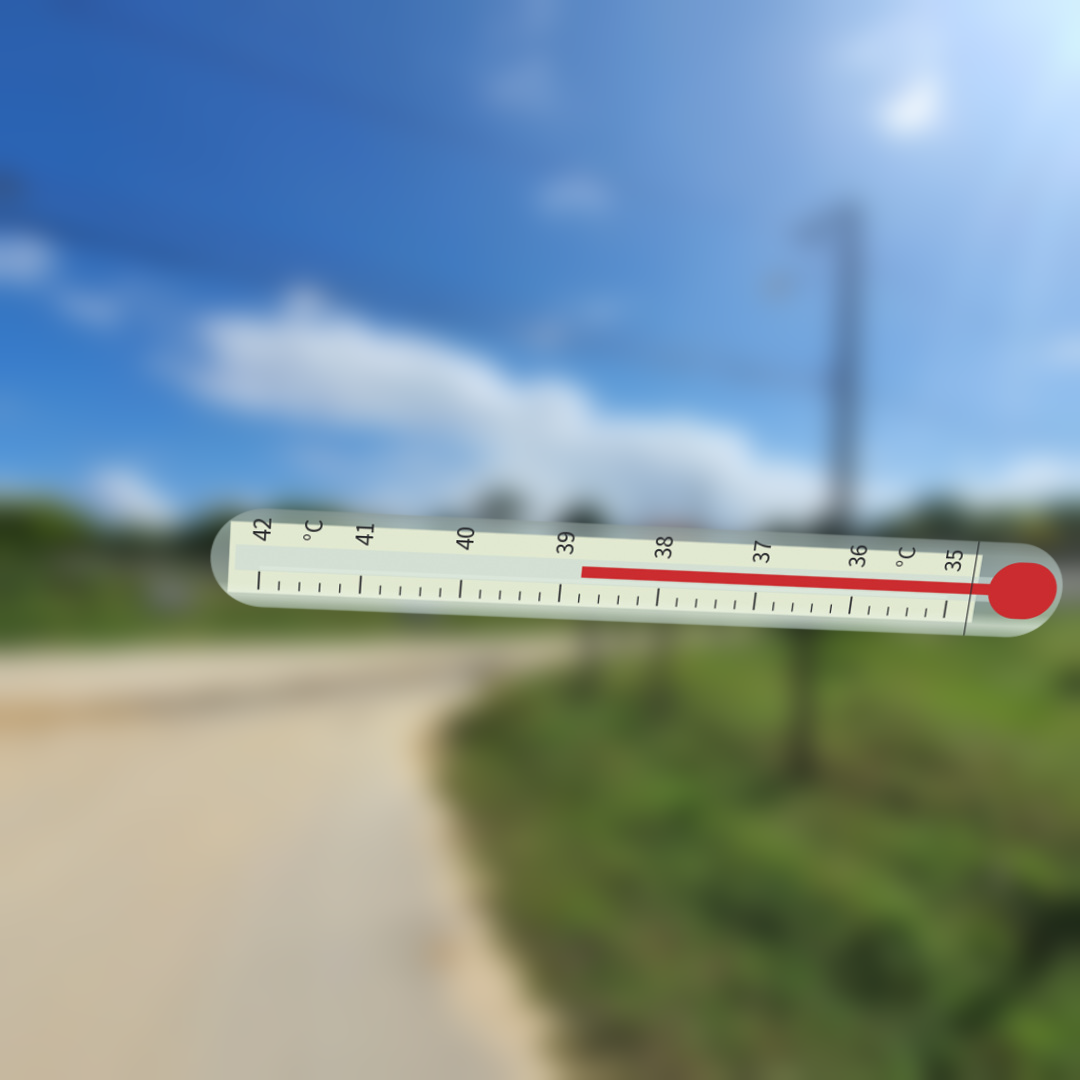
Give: 38.8,°C
